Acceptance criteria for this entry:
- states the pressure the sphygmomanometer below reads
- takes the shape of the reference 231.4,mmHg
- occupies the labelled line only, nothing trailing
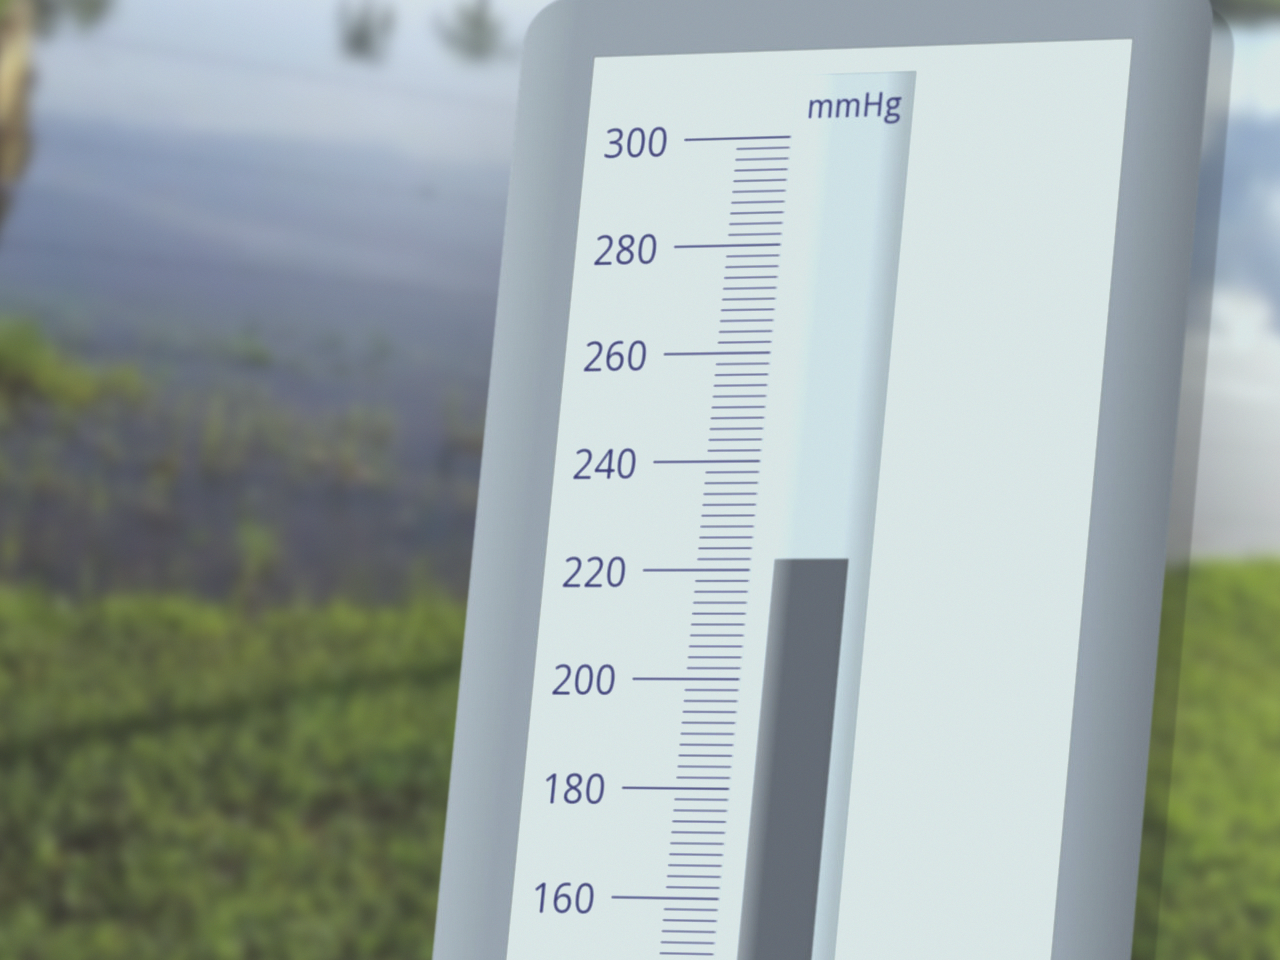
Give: 222,mmHg
